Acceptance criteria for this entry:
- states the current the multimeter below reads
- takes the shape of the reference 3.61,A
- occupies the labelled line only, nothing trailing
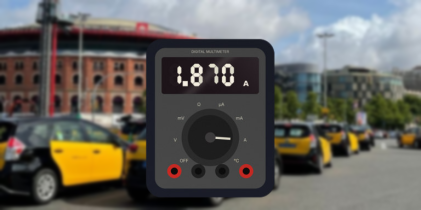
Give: 1.870,A
